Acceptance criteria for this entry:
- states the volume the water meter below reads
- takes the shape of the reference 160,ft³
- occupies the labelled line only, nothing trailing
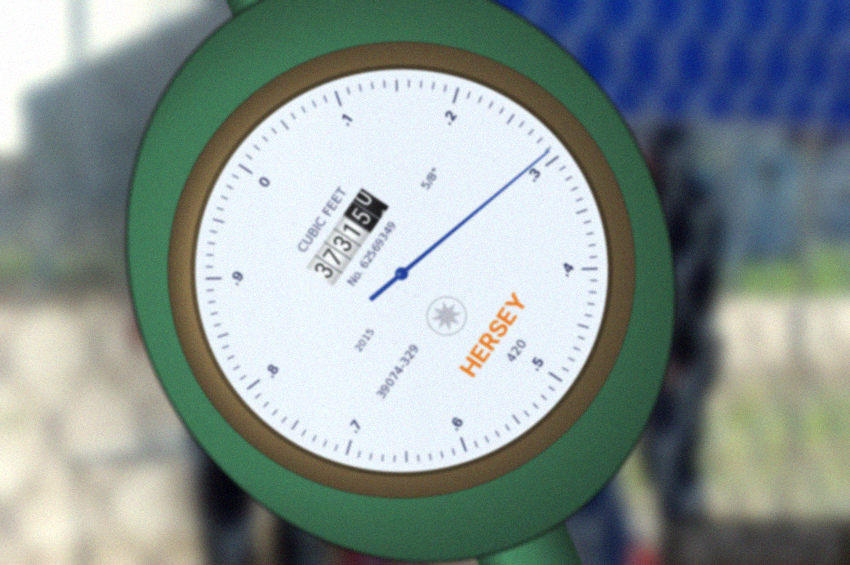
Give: 373150.29,ft³
